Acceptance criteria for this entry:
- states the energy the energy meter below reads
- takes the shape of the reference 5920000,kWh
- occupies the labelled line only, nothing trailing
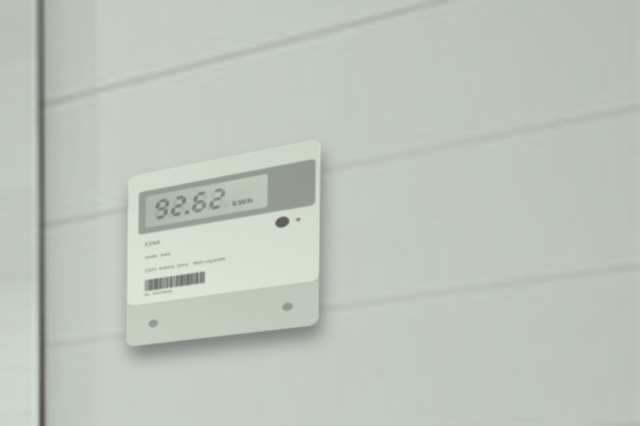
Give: 92.62,kWh
